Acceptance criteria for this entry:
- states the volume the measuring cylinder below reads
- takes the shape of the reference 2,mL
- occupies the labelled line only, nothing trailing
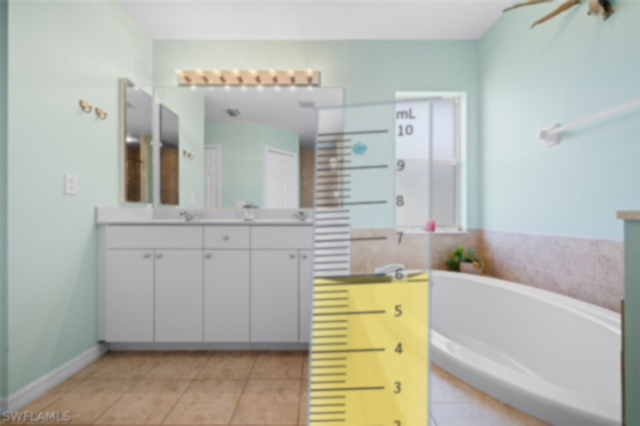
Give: 5.8,mL
